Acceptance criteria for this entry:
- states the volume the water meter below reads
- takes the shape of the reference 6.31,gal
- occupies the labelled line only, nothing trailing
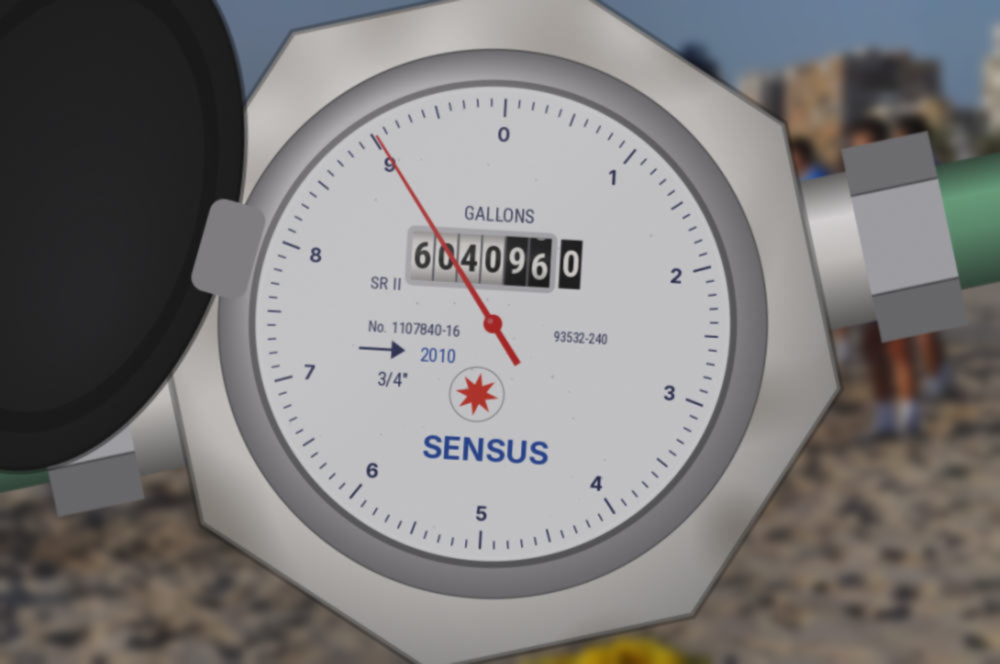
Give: 6040959.0,gal
